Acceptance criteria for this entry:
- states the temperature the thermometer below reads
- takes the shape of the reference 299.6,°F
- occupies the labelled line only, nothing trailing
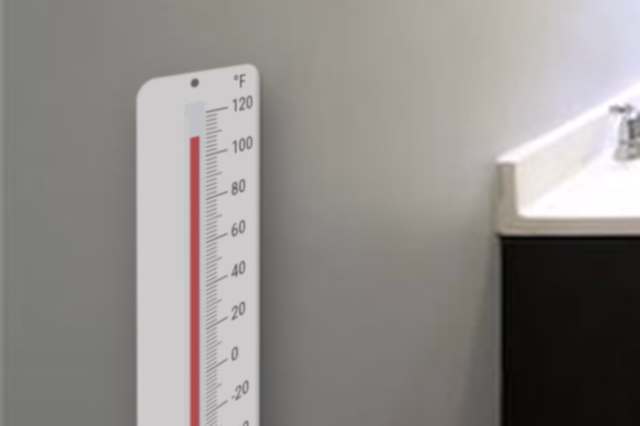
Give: 110,°F
